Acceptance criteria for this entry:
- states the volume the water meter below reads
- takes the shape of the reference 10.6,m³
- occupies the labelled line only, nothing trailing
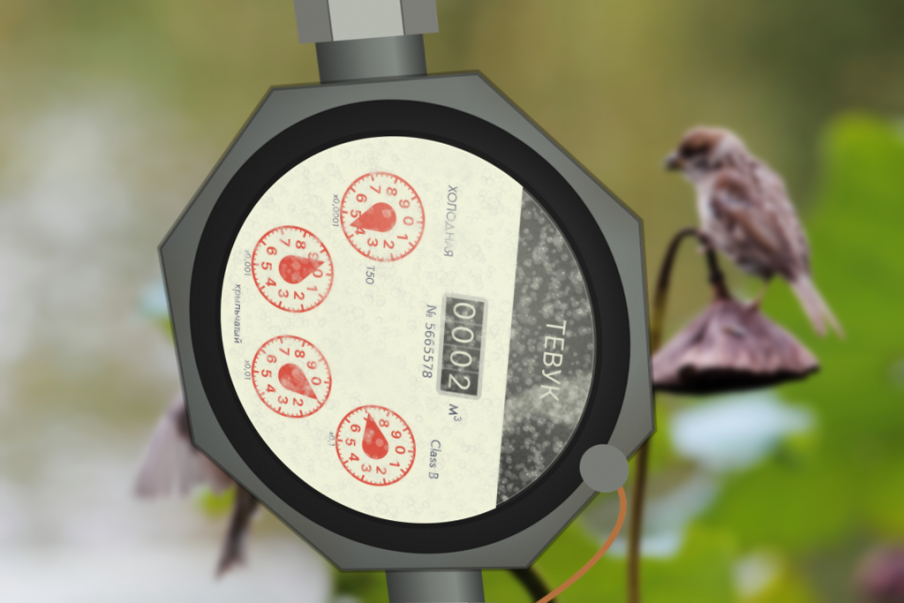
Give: 2.7094,m³
